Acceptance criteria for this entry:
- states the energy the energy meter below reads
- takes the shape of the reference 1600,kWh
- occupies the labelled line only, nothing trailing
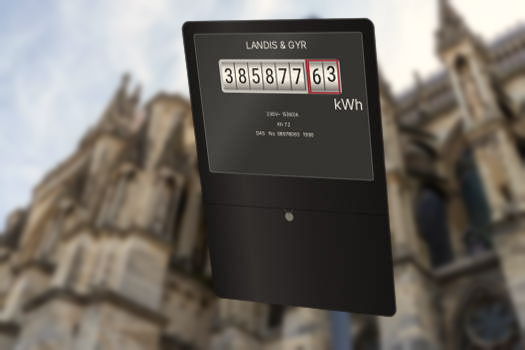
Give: 385877.63,kWh
